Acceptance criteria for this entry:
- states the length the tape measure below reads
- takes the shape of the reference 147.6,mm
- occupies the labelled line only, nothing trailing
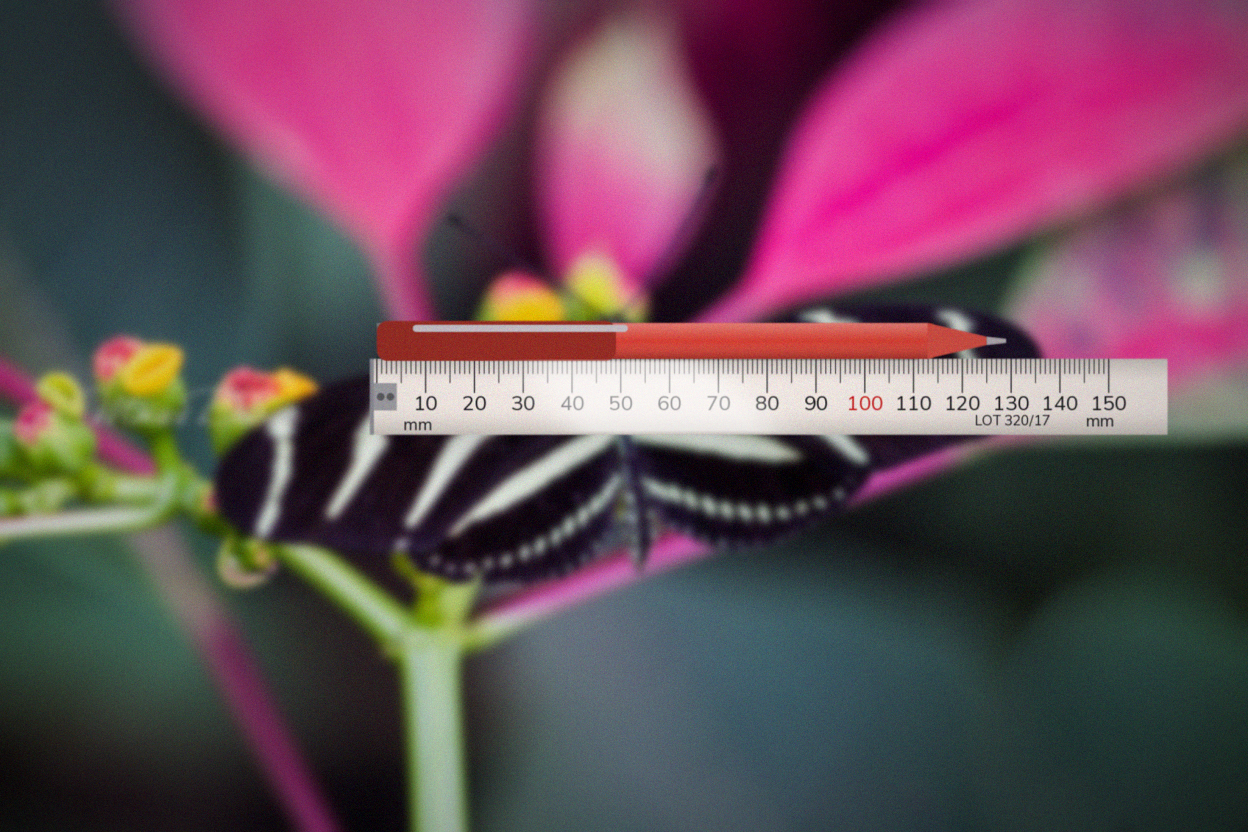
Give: 129,mm
